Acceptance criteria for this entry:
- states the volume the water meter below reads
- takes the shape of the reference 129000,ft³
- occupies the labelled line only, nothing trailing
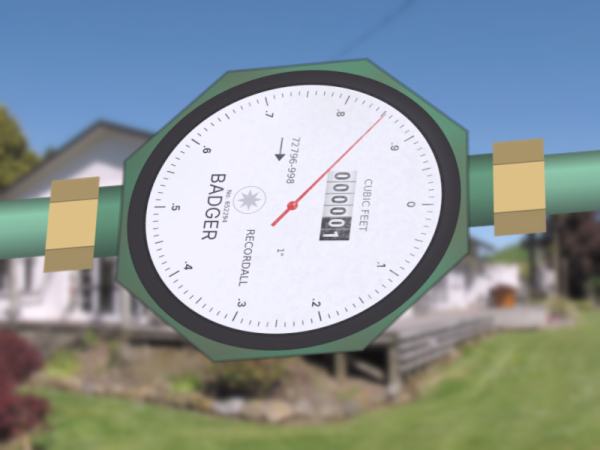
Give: 0.85,ft³
